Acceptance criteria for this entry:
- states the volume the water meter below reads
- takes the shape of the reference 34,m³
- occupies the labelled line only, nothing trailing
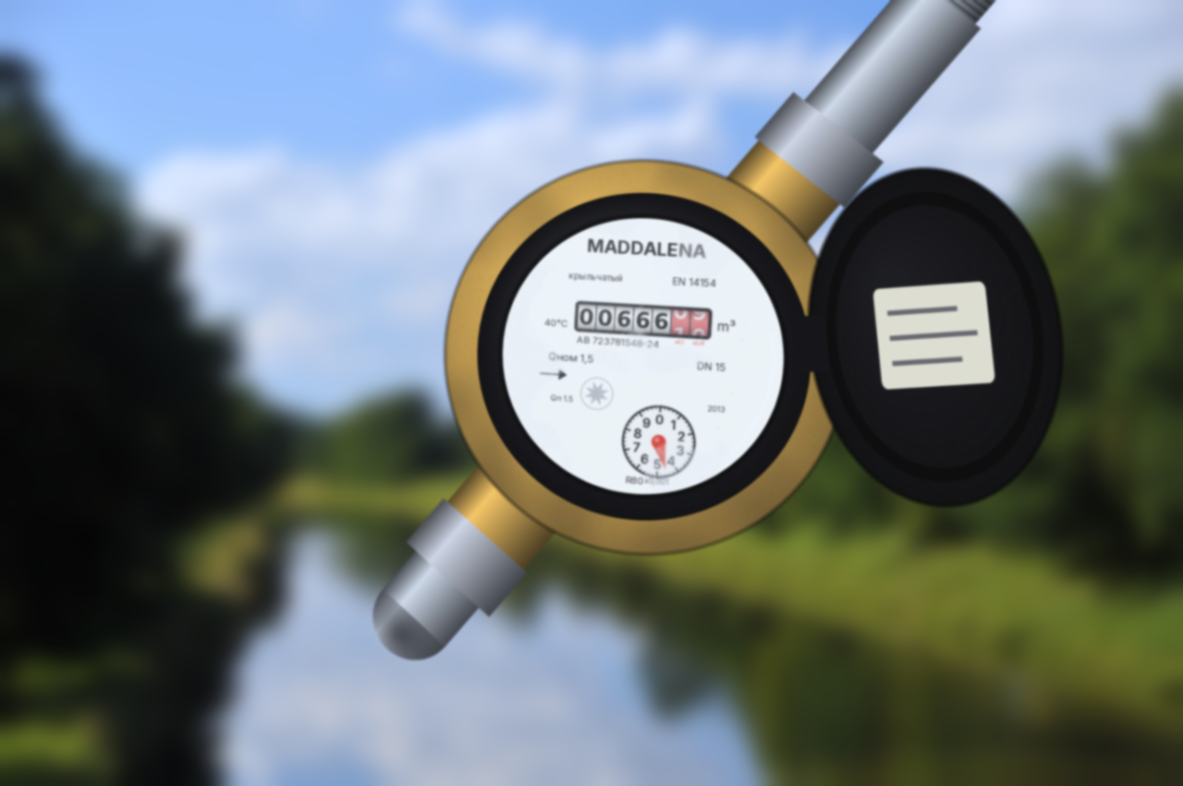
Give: 666.094,m³
